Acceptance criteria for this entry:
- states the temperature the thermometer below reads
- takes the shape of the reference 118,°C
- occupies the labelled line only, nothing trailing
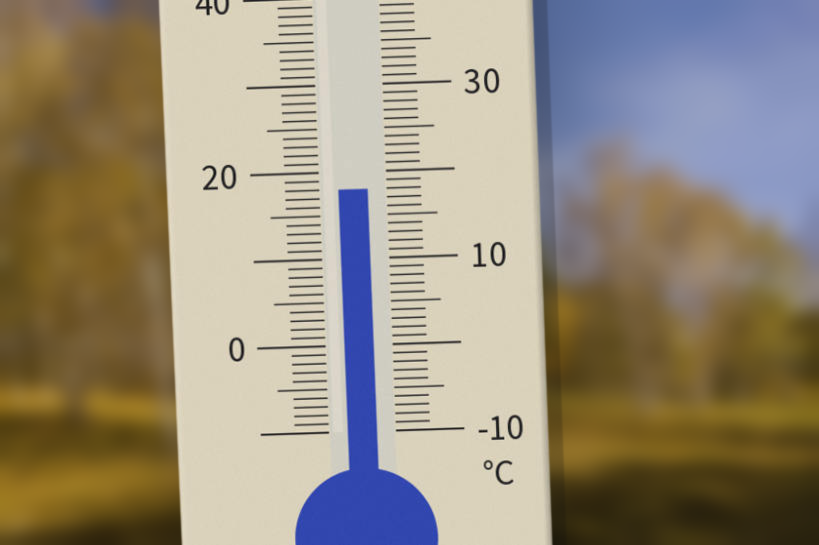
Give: 18,°C
